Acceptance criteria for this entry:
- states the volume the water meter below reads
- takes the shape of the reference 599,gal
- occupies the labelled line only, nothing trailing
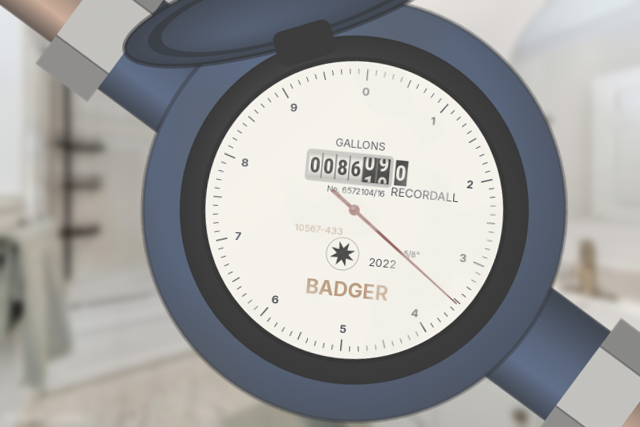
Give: 86093.5,gal
